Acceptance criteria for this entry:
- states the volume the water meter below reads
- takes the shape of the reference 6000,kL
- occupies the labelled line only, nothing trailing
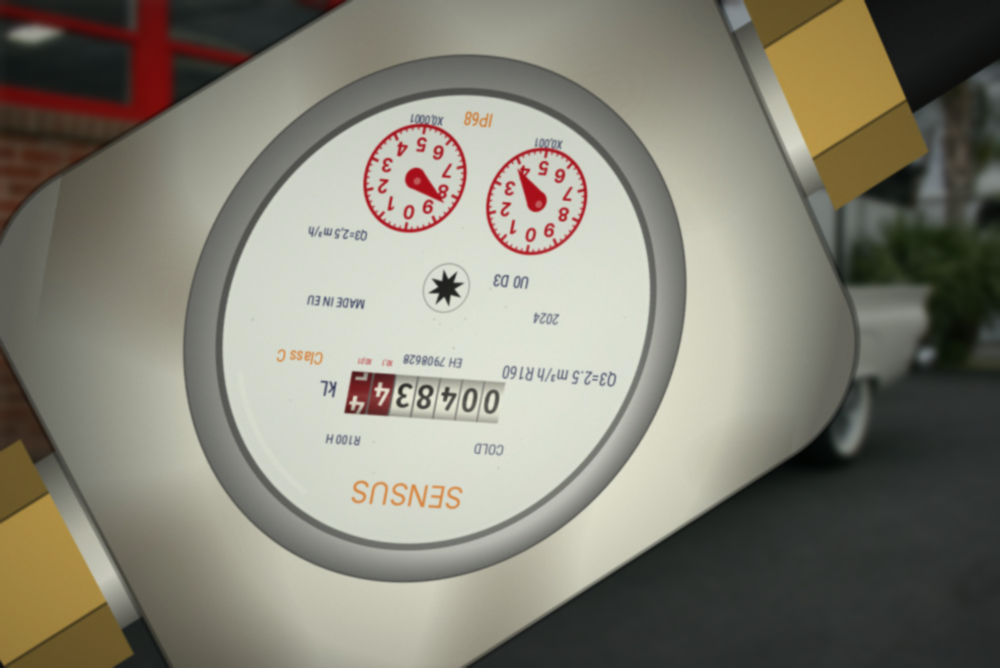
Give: 483.4438,kL
